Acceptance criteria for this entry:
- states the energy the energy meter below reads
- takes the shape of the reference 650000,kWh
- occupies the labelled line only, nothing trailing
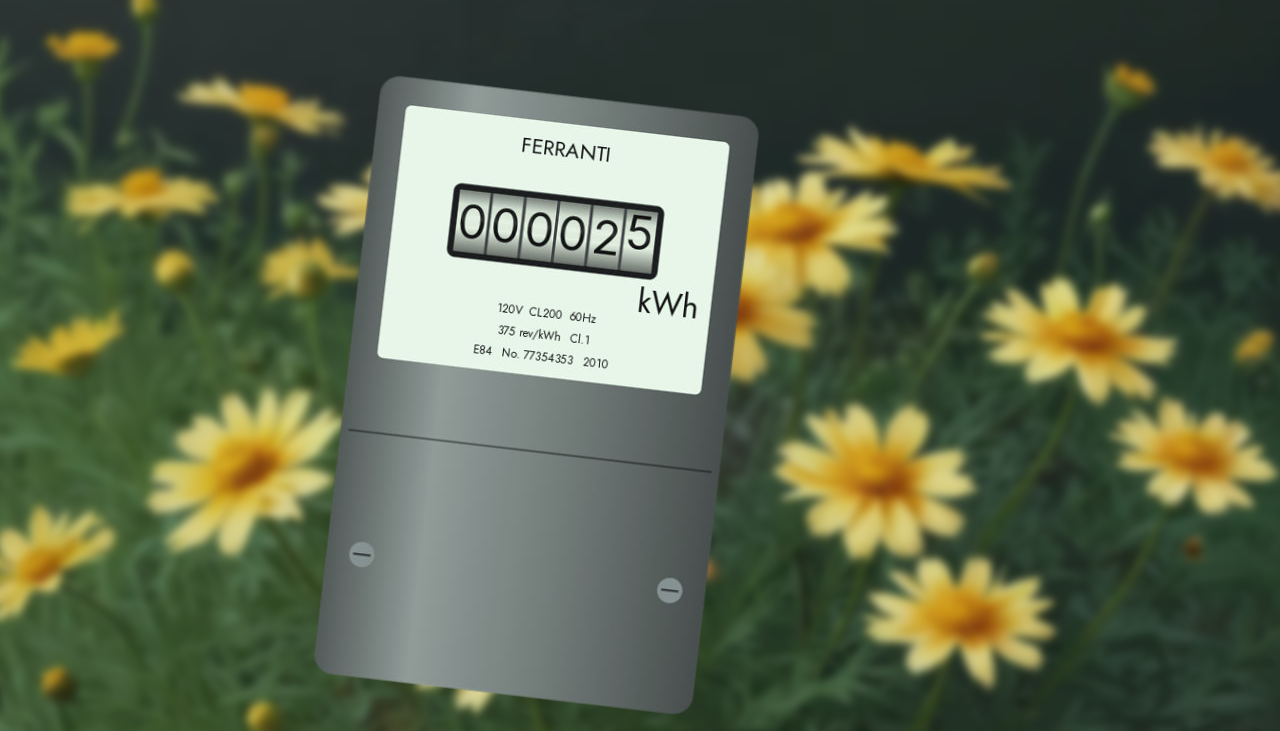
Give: 25,kWh
